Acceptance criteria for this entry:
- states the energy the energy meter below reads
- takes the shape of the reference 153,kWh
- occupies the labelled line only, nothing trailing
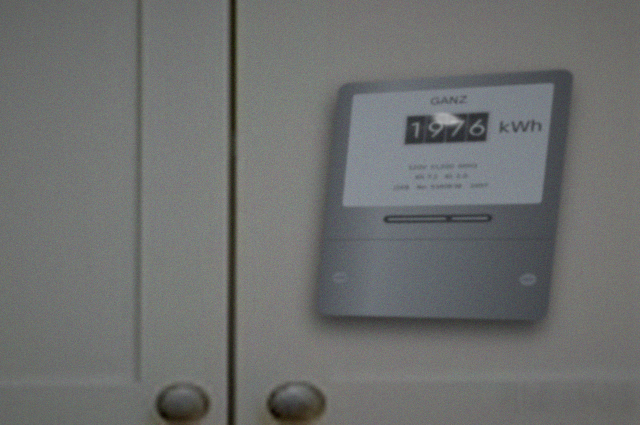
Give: 1976,kWh
